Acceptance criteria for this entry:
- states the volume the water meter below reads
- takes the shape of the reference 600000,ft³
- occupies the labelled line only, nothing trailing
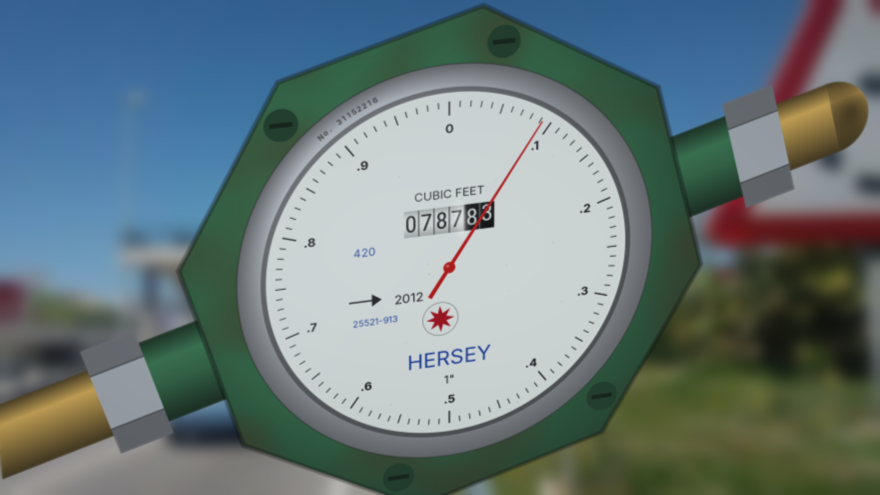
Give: 78783.09,ft³
